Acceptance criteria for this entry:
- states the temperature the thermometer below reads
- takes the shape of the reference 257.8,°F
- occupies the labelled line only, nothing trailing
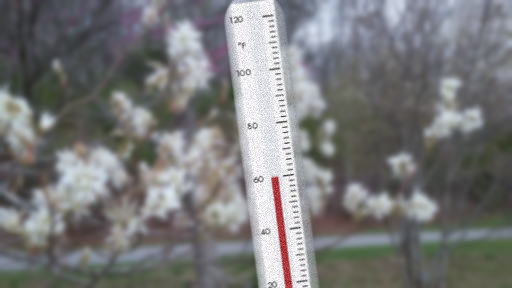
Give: 60,°F
